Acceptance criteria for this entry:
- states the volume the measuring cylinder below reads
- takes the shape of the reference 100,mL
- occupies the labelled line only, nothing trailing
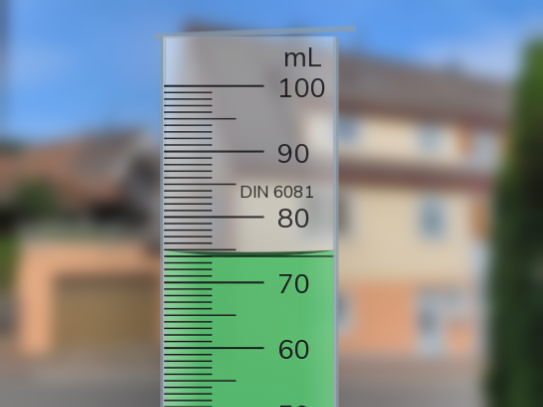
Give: 74,mL
